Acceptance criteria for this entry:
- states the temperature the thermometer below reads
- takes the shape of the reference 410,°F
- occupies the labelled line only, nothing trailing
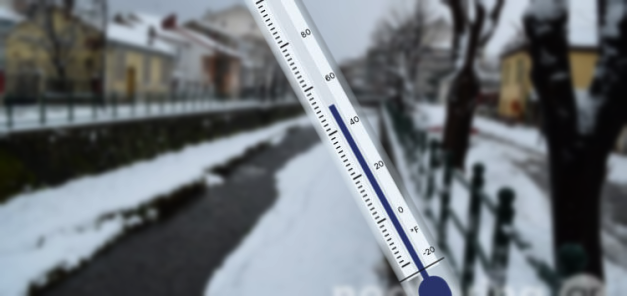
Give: 50,°F
